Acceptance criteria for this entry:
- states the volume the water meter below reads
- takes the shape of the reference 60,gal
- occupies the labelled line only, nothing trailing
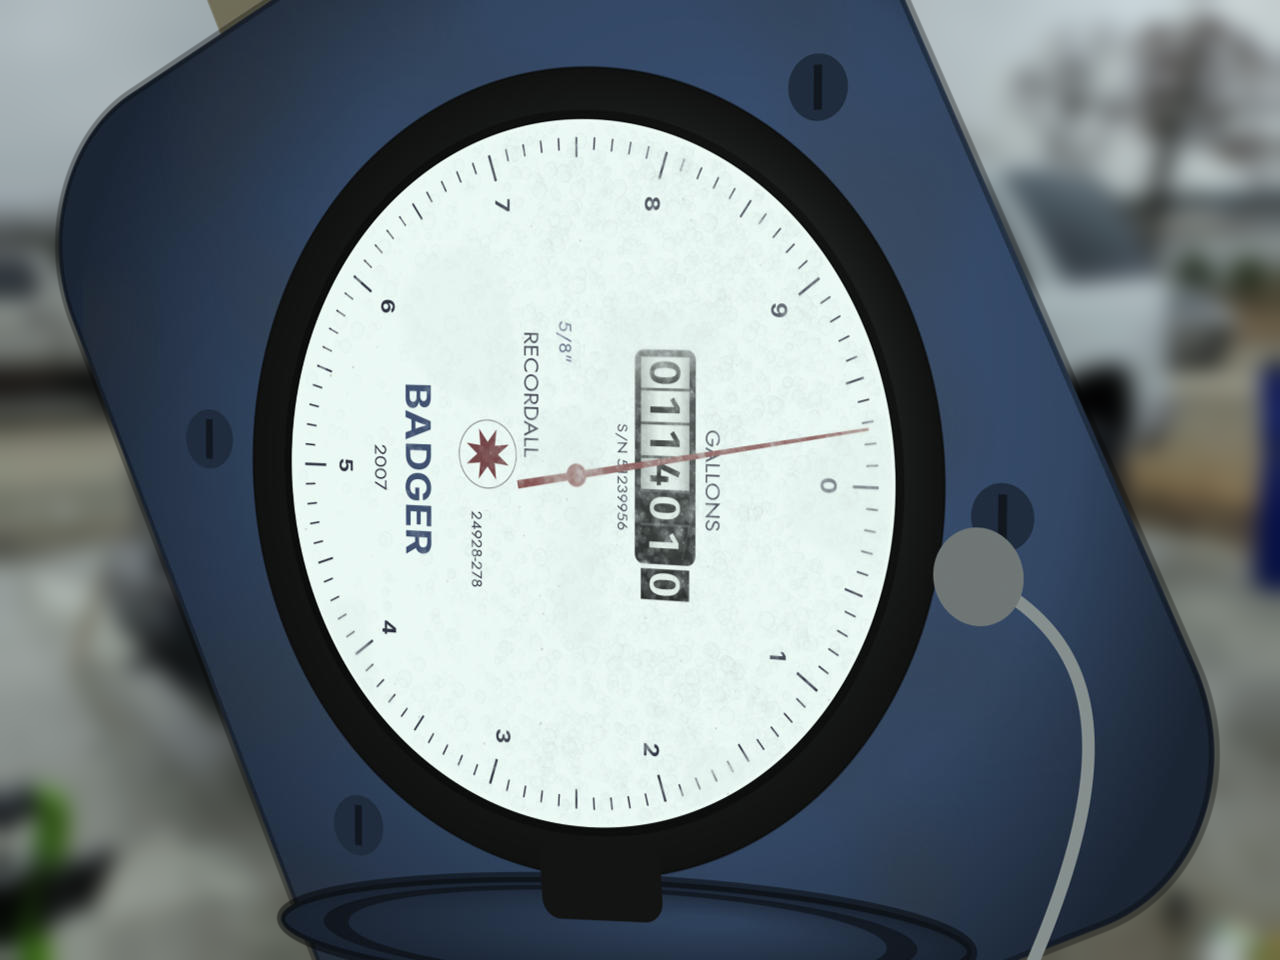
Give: 114009.7,gal
